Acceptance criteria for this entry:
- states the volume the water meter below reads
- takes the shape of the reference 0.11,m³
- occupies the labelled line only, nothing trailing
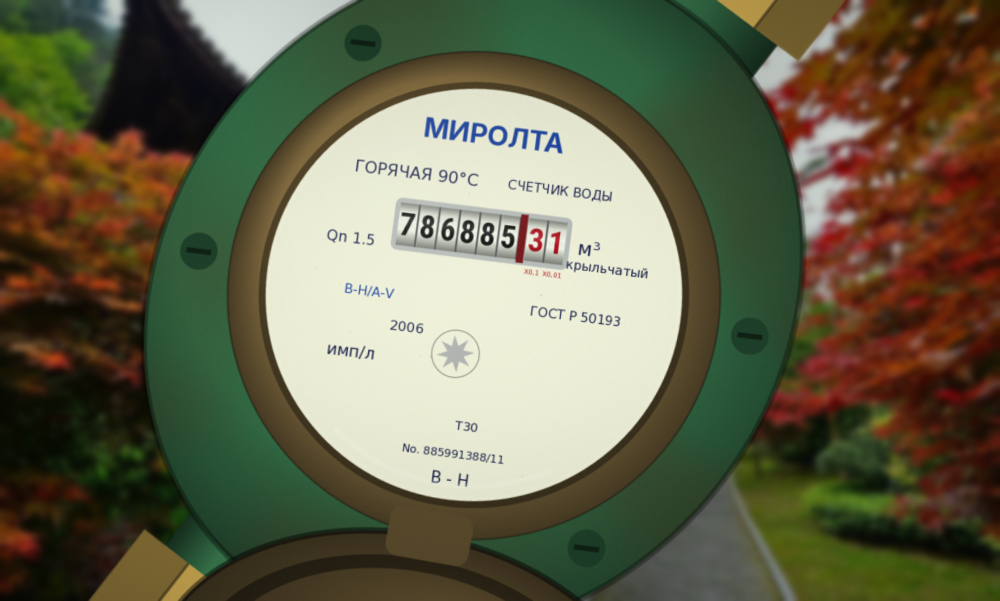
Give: 786885.31,m³
